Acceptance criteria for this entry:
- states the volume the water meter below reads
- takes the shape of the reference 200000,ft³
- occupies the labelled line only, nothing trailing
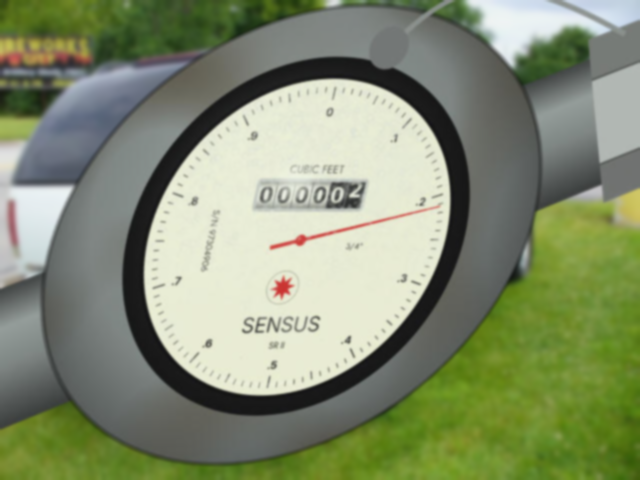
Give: 2.21,ft³
